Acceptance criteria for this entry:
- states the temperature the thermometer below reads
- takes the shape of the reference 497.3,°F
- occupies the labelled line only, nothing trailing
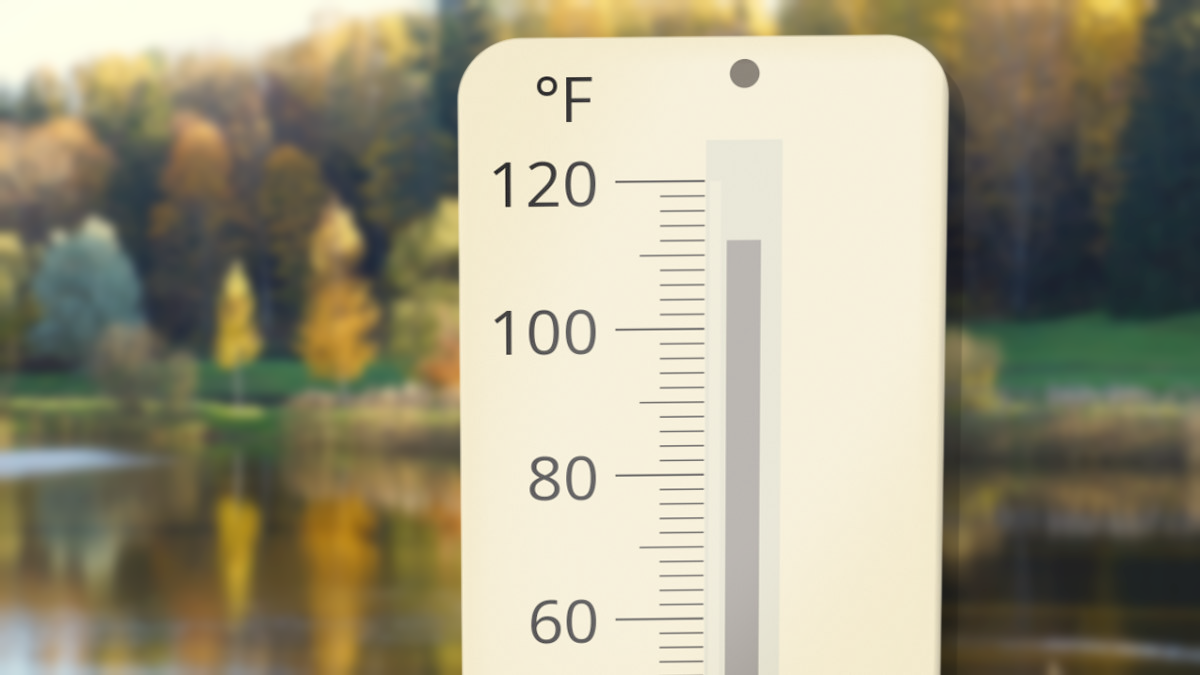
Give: 112,°F
